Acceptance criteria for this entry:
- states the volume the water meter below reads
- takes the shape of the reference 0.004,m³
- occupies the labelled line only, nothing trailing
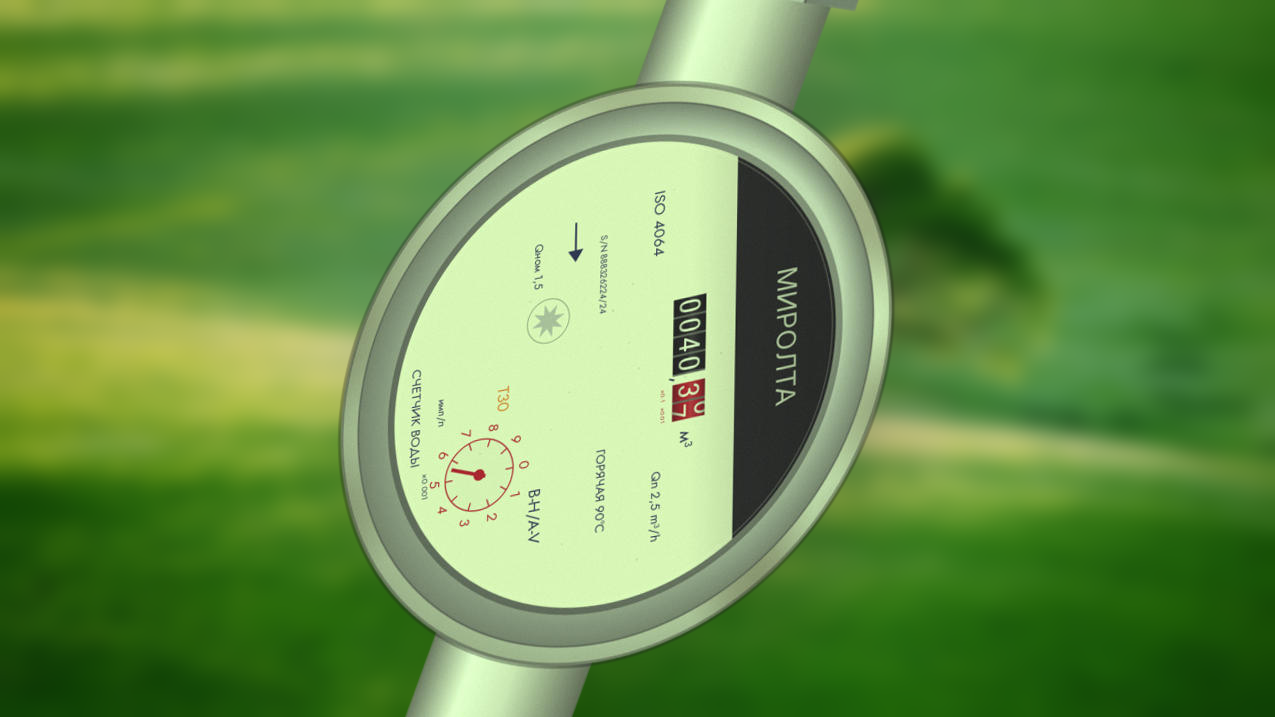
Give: 40.365,m³
